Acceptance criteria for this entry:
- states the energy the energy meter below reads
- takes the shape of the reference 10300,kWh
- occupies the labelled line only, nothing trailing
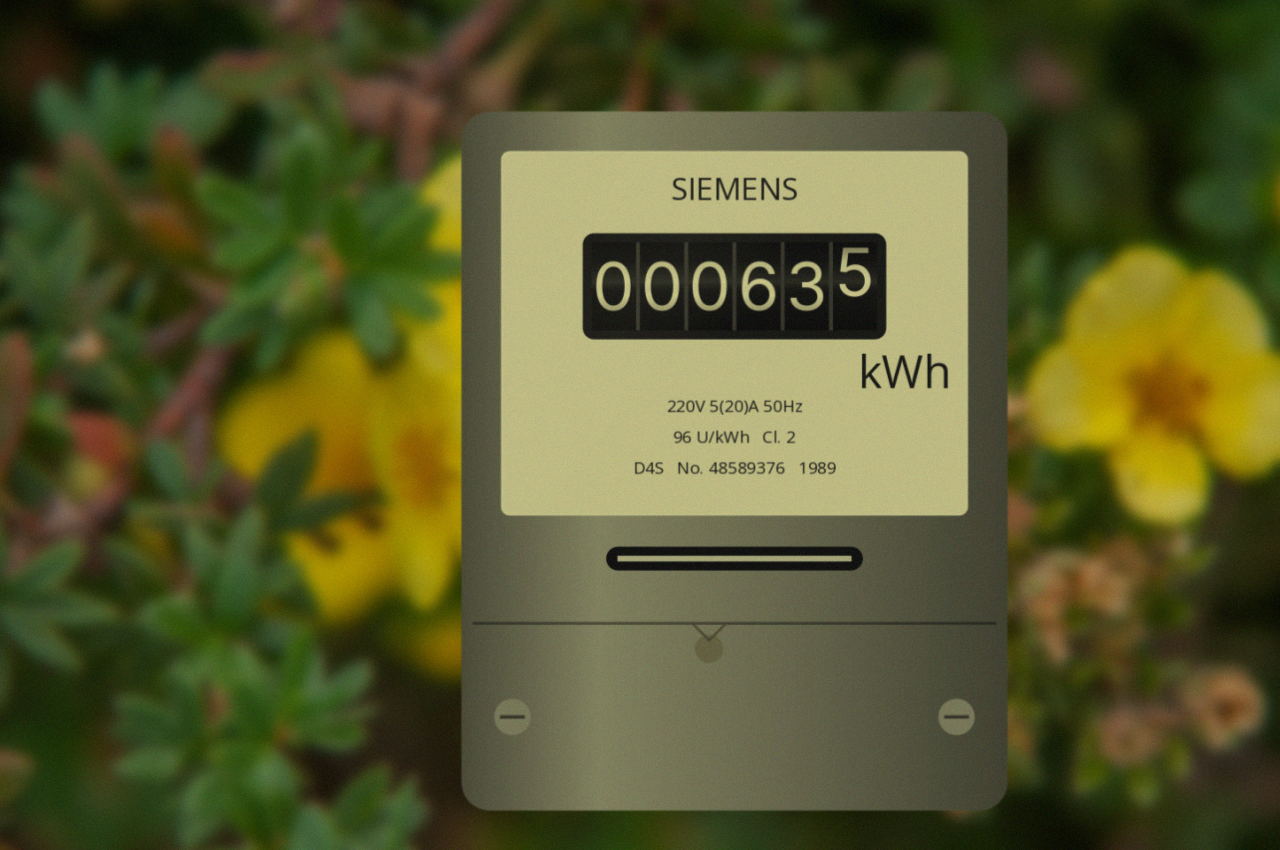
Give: 635,kWh
